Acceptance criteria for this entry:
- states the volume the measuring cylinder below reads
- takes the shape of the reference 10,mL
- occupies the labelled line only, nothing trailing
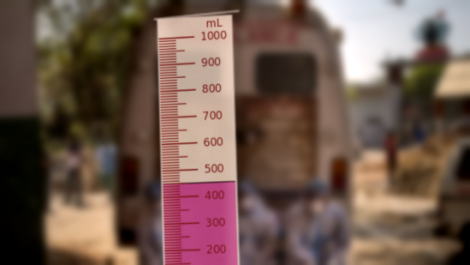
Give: 450,mL
